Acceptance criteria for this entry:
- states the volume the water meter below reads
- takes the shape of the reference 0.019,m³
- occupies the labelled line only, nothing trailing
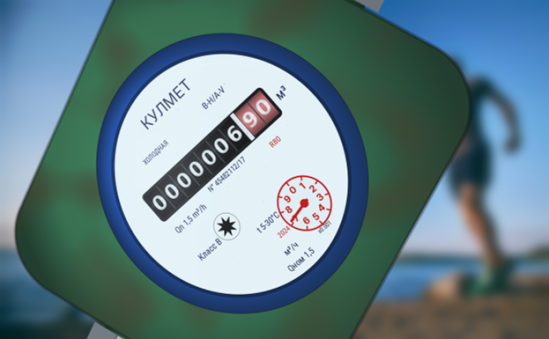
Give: 6.907,m³
